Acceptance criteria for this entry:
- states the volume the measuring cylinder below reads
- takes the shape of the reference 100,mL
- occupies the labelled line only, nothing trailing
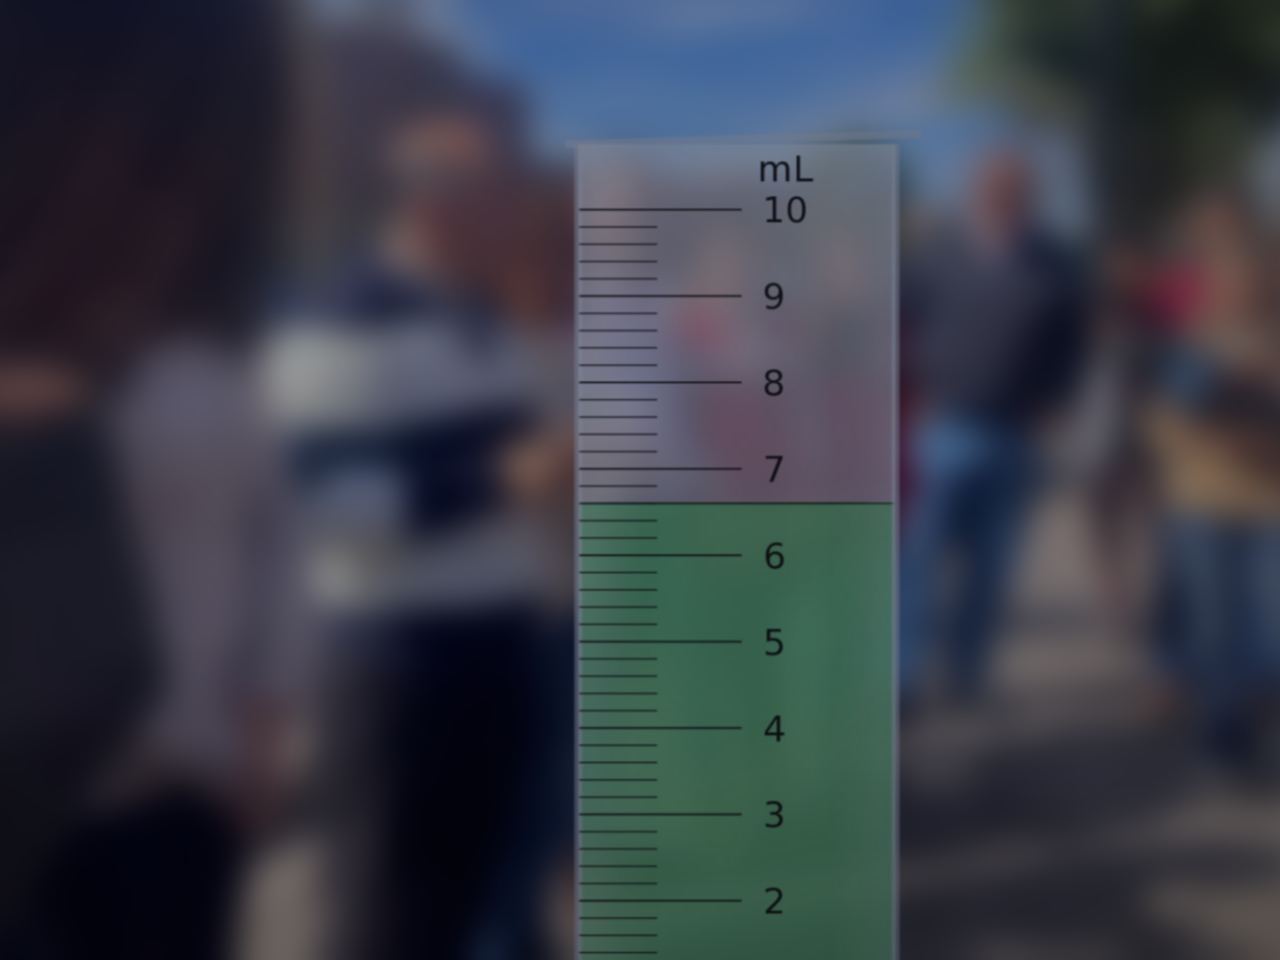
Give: 6.6,mL
